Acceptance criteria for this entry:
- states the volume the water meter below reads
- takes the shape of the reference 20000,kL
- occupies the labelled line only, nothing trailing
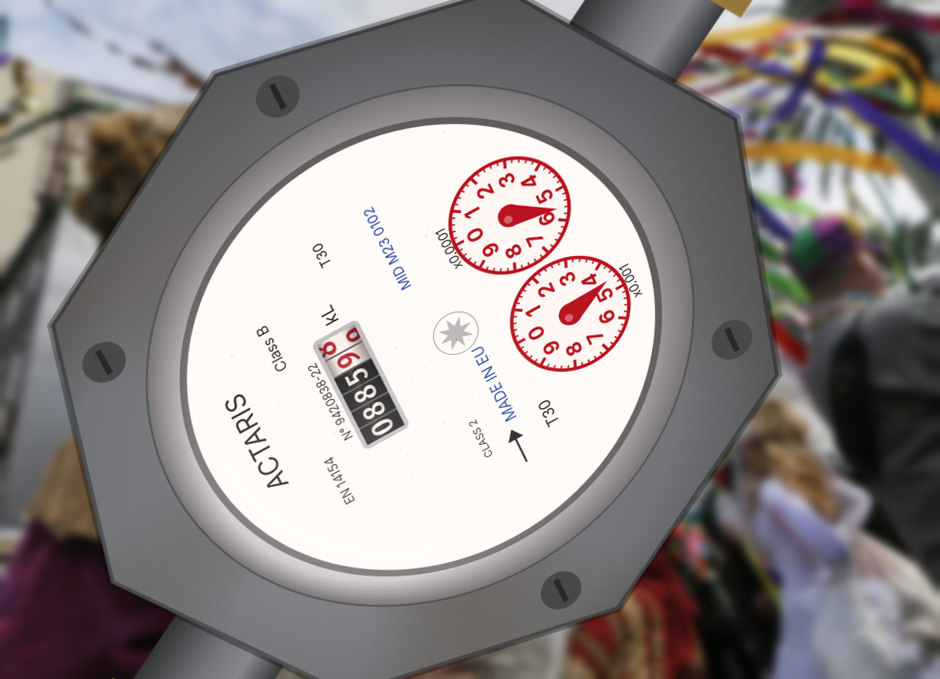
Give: 885.9845,kL
